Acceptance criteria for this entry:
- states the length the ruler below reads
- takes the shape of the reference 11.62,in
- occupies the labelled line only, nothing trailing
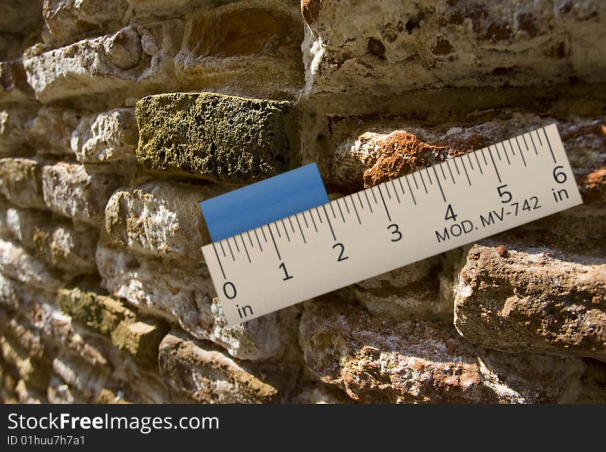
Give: 2.125,in
